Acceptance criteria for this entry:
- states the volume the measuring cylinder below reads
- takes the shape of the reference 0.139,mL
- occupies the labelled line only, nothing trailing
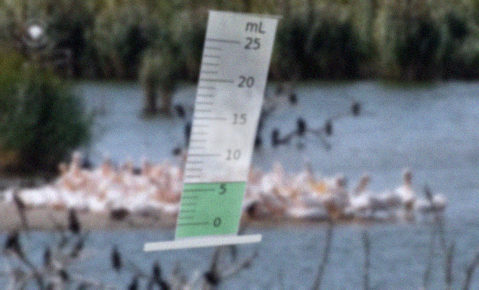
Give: 6,mL
